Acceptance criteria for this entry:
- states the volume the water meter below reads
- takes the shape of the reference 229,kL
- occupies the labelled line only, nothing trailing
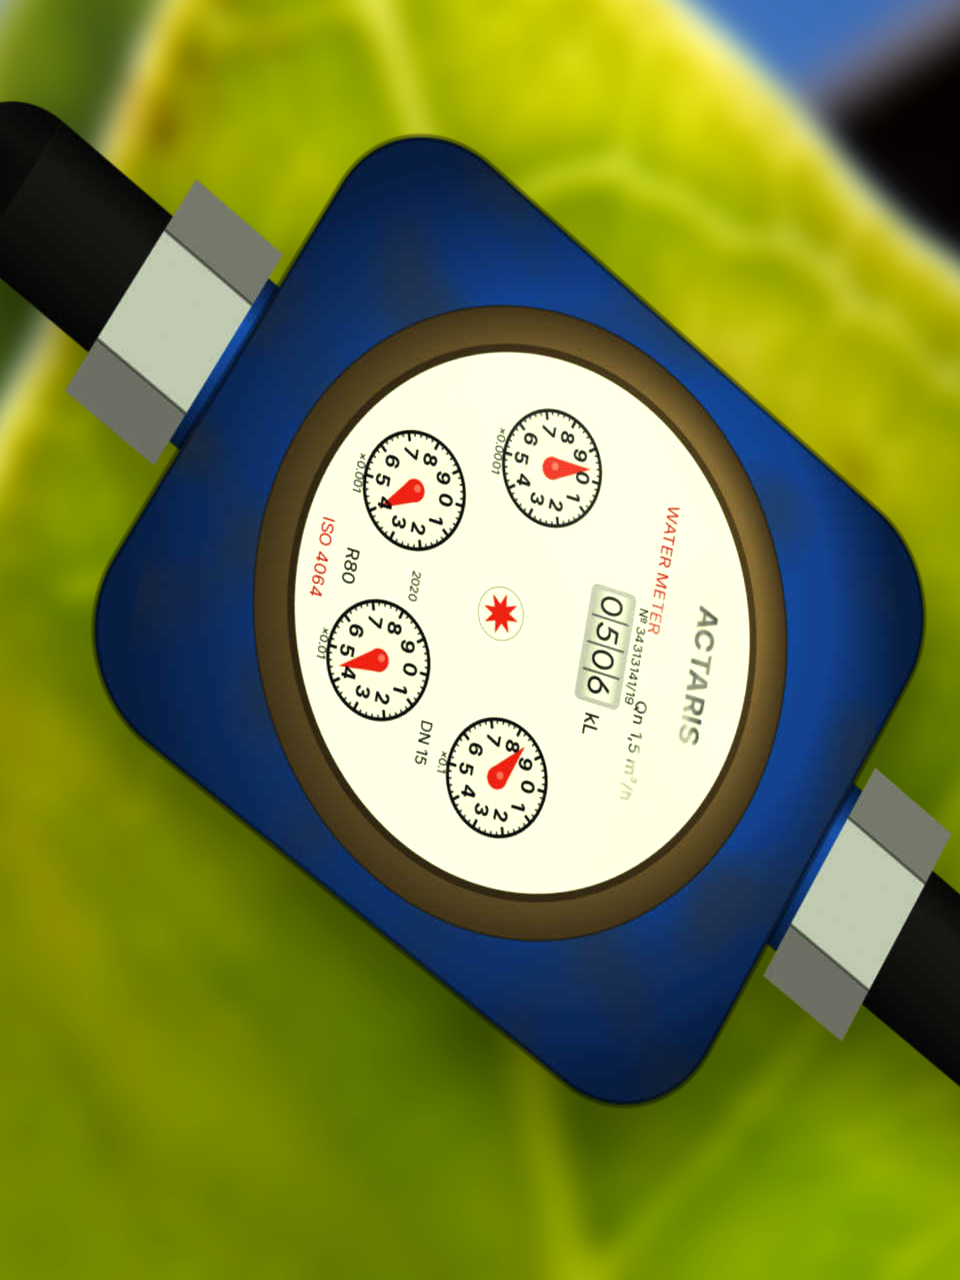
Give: 506.8439,kL
